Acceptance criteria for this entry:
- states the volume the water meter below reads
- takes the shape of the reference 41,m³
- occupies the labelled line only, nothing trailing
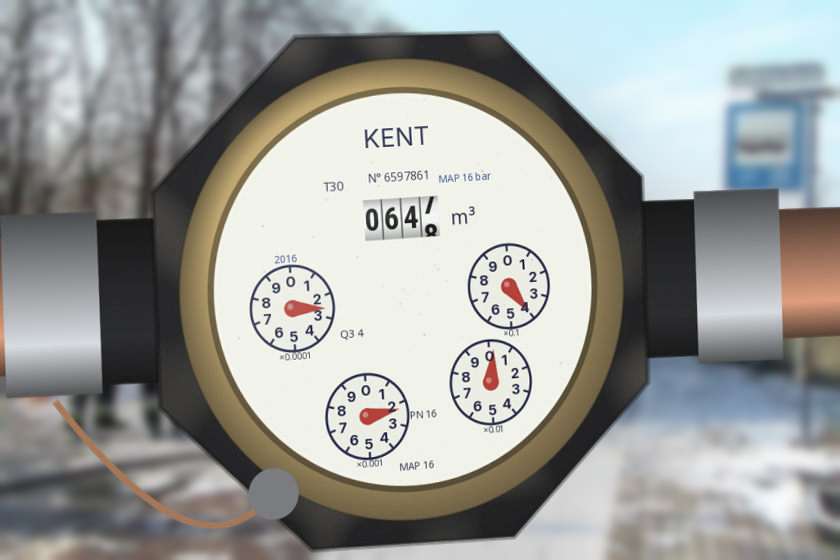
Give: 647.4022,m³
